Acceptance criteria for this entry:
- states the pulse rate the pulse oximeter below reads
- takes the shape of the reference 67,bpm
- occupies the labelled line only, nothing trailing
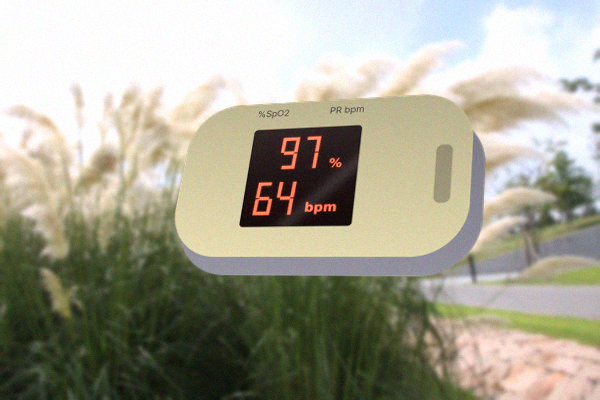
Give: 64,bpm
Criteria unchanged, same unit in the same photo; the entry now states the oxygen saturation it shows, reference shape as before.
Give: 97,%
